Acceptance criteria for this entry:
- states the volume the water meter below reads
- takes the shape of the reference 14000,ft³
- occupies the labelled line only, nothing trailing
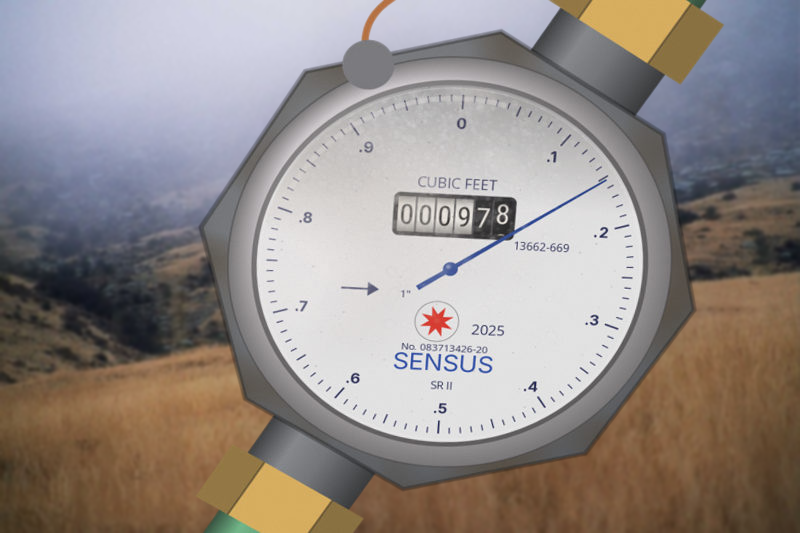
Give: 978.15,ft³
